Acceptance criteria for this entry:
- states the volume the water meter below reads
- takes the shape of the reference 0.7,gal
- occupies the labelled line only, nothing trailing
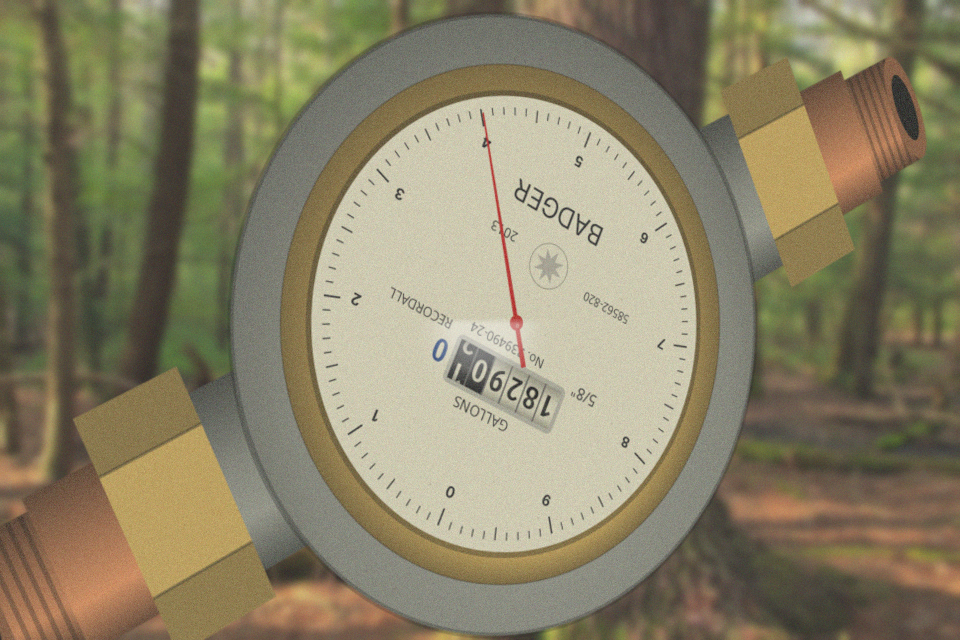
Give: 1829014.0,gal
